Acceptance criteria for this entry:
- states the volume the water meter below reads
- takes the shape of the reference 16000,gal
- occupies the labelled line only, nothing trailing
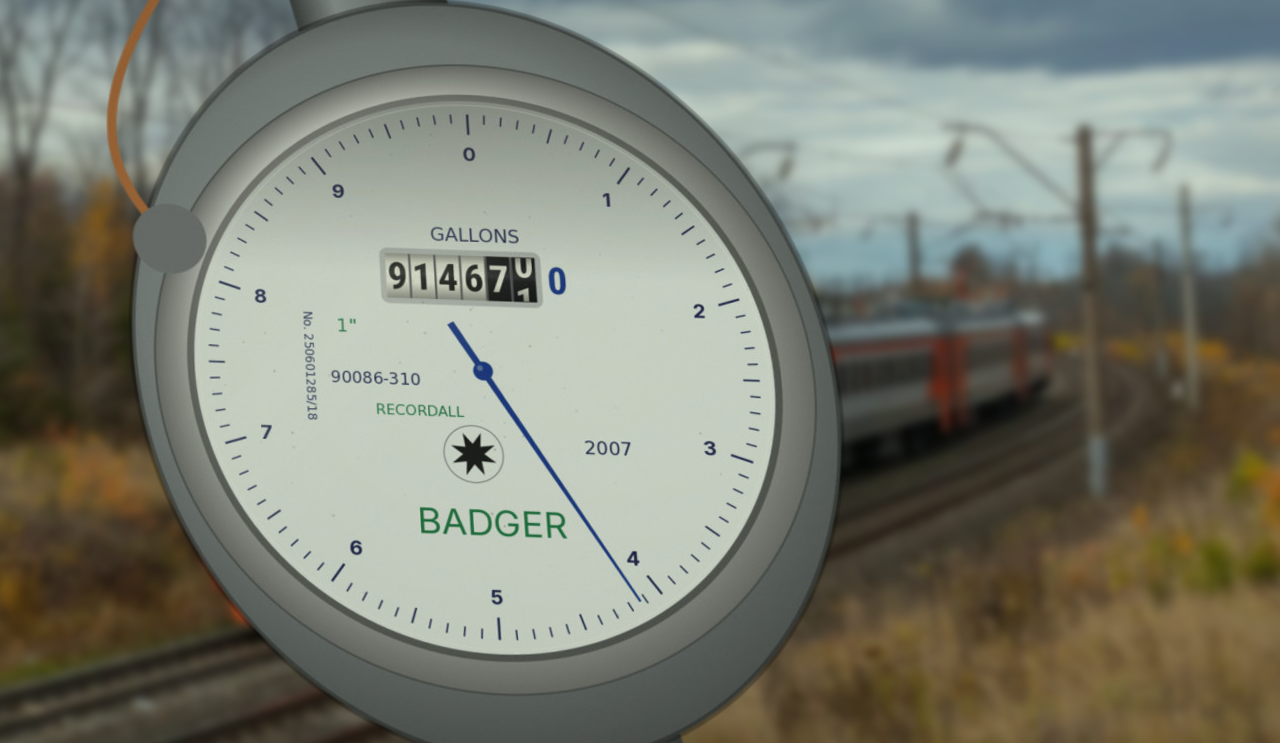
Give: 9146704.1,gal
